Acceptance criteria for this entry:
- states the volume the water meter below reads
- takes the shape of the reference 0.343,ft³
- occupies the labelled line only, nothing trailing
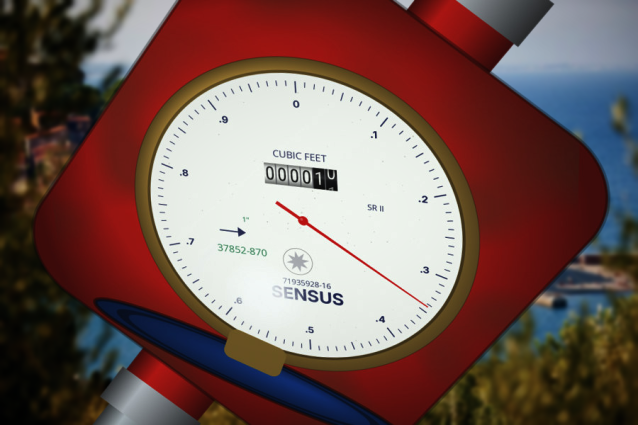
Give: 10.34,ft³
